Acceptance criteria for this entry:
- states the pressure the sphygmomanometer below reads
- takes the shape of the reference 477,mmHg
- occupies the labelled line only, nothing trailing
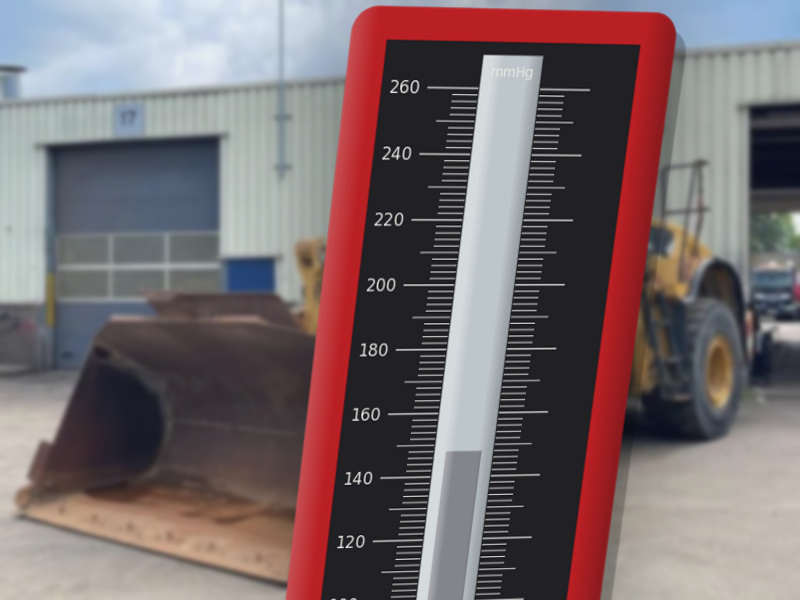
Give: 148,mmHg
